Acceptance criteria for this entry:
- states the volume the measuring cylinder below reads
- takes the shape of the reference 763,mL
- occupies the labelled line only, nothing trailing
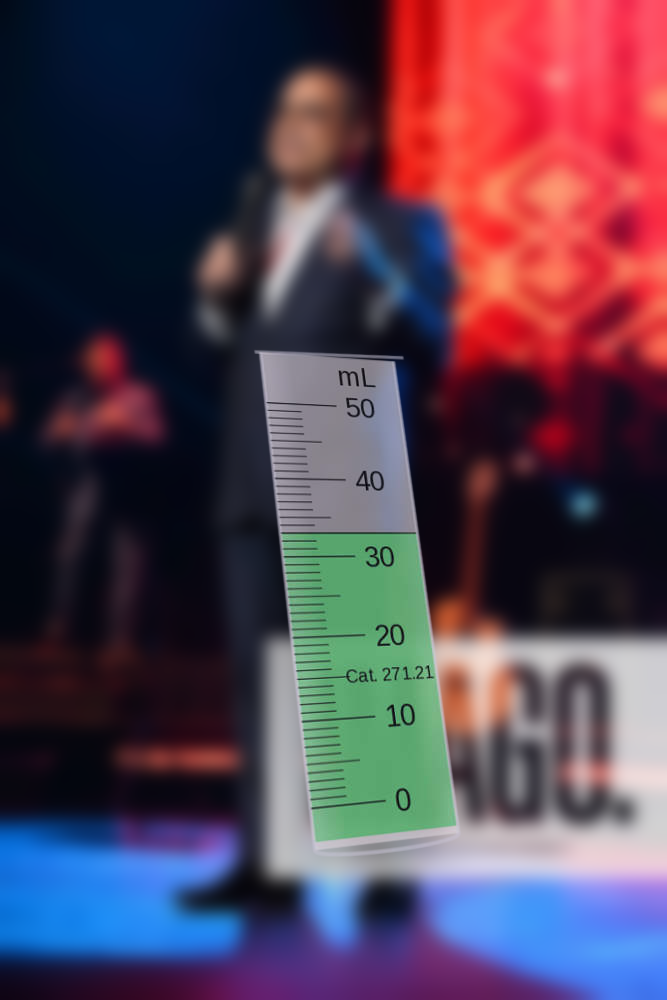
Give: 33,mL
